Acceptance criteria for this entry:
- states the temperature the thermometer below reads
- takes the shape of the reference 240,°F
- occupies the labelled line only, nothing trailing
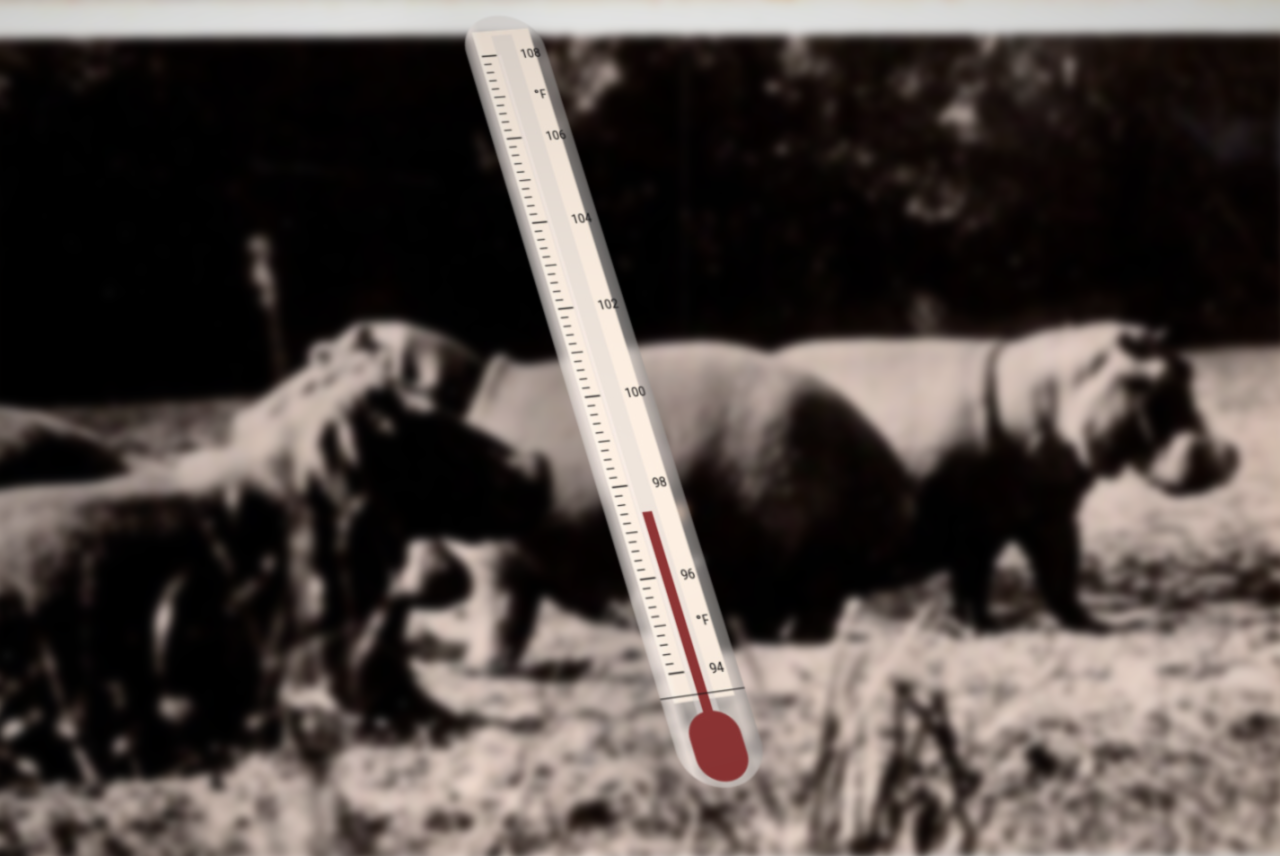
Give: 97.4,°F
